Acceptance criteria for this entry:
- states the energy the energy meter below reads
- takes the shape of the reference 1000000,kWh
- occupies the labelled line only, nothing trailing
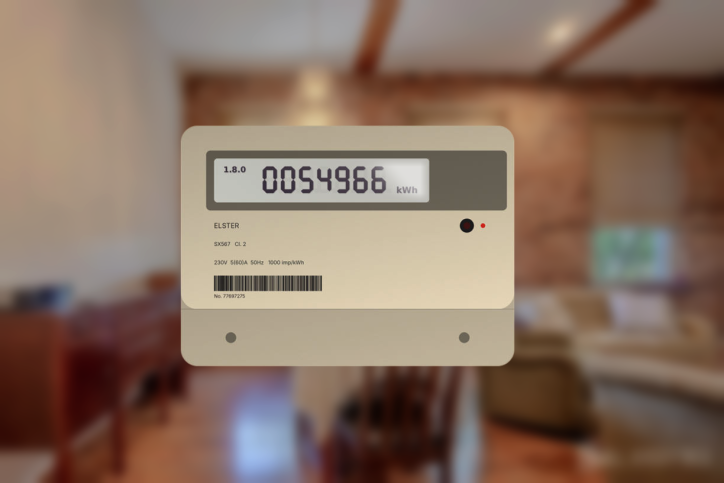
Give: 54966,kWh
